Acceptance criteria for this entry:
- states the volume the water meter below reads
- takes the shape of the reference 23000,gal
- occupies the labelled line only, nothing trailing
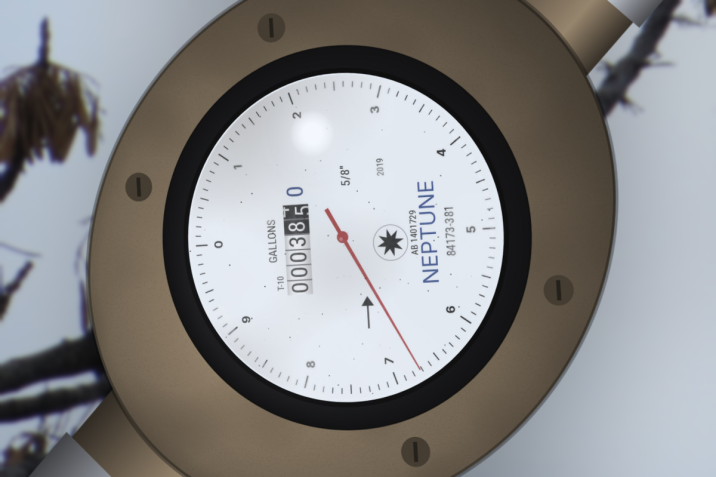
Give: 3846.7,gal
